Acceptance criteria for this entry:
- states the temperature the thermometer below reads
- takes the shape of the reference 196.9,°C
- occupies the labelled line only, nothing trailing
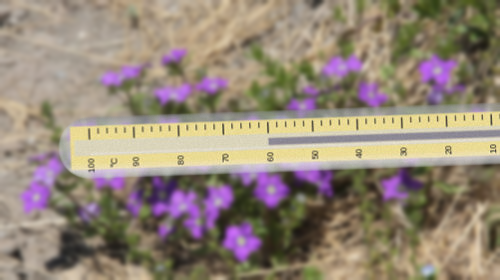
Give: 60,°C
